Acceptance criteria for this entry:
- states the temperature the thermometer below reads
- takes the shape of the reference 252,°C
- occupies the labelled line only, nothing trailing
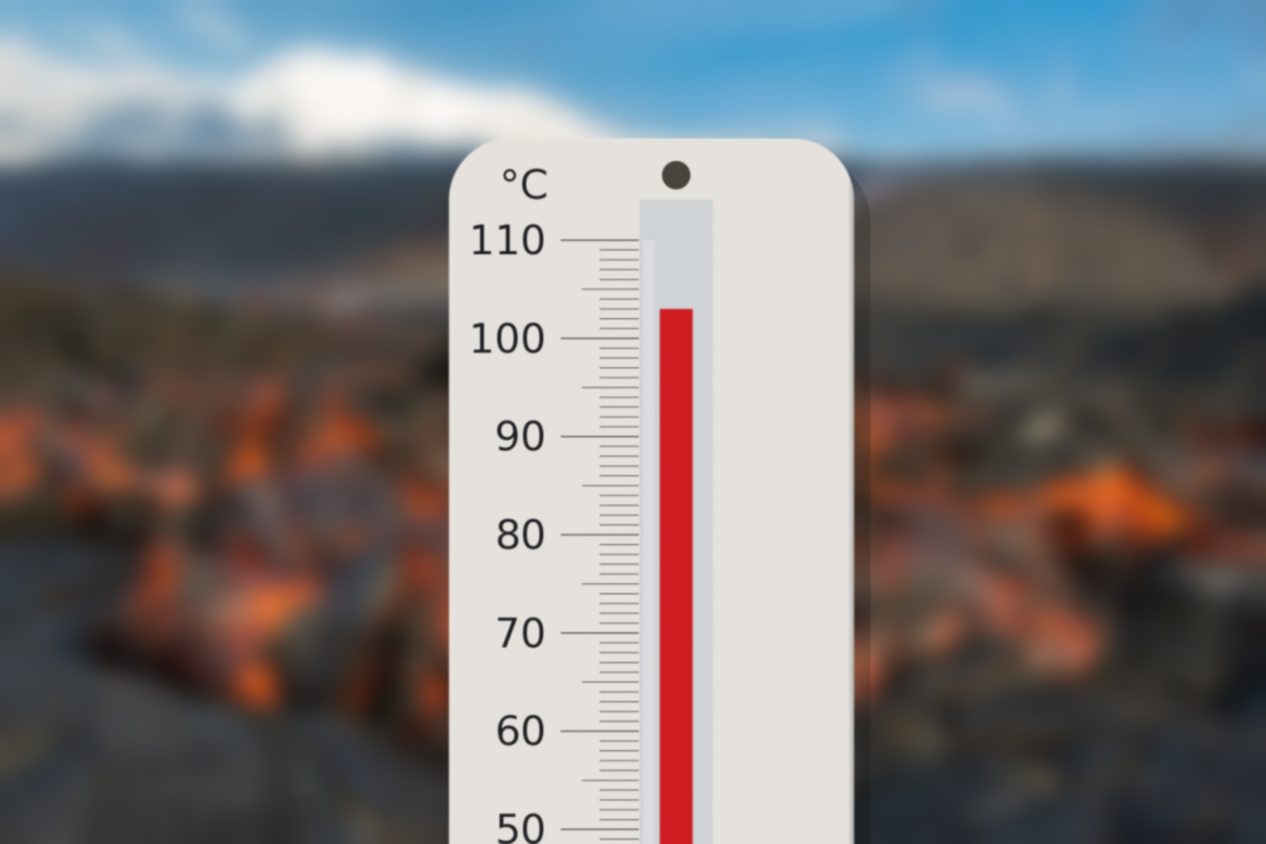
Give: 103,°C
